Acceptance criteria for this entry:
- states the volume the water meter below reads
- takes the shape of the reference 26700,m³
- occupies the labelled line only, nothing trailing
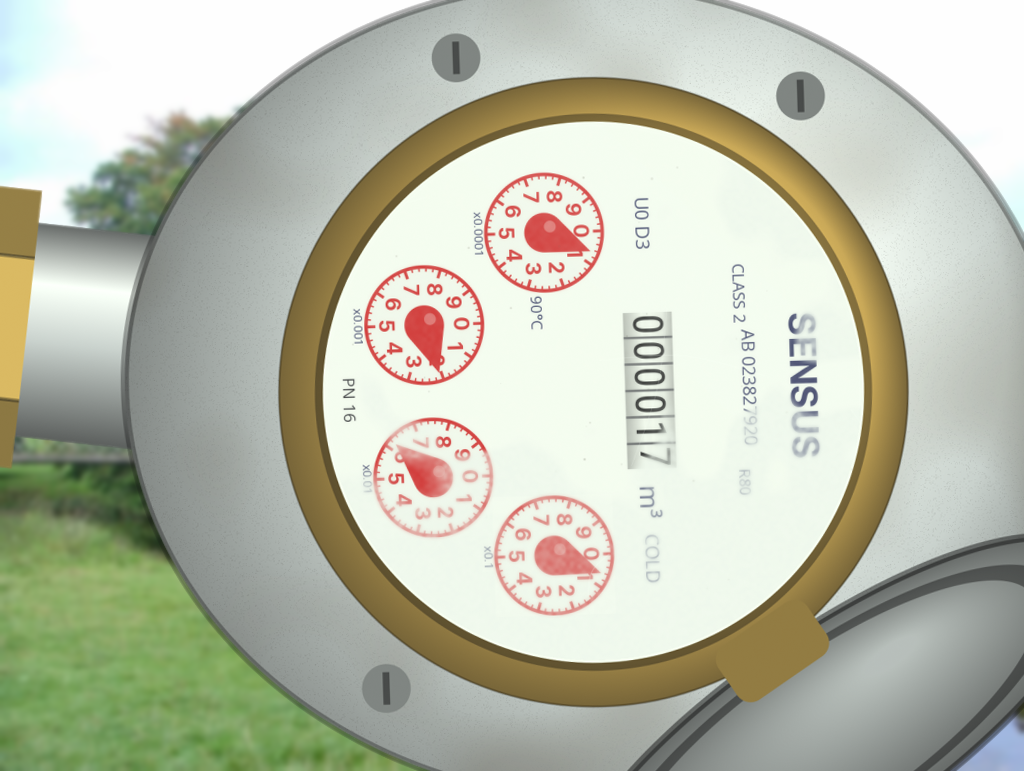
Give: 17.0620,m³
